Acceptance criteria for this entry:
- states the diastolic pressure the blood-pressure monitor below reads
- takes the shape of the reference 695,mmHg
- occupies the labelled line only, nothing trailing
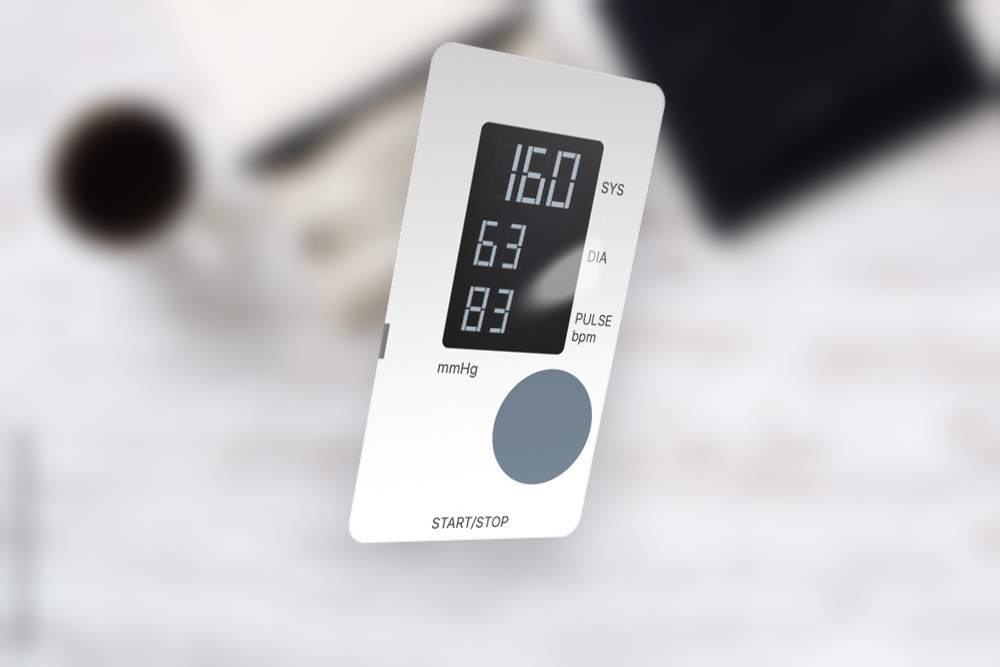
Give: 63,mmHg
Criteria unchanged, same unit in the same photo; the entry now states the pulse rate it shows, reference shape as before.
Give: 83,bpm
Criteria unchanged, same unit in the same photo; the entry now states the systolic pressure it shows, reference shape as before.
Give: 160,mmHg
